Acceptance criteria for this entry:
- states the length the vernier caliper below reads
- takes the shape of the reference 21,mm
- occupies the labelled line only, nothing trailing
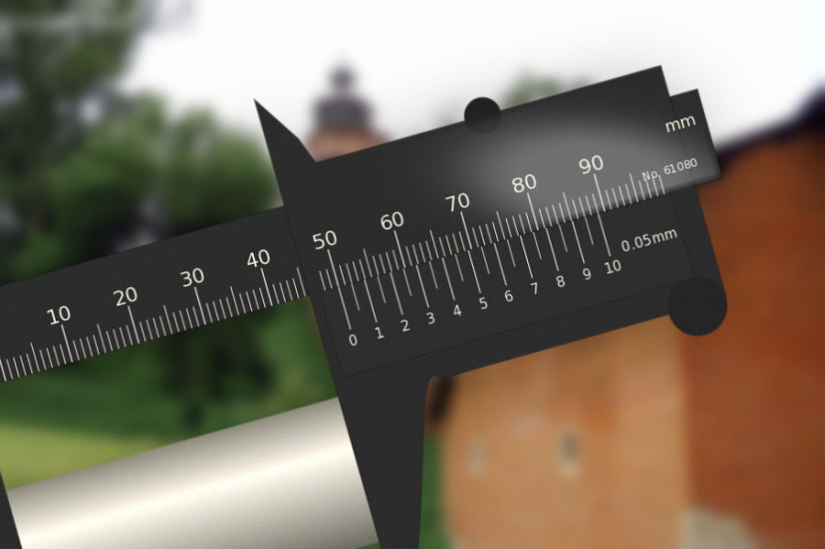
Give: 50.0,mm
